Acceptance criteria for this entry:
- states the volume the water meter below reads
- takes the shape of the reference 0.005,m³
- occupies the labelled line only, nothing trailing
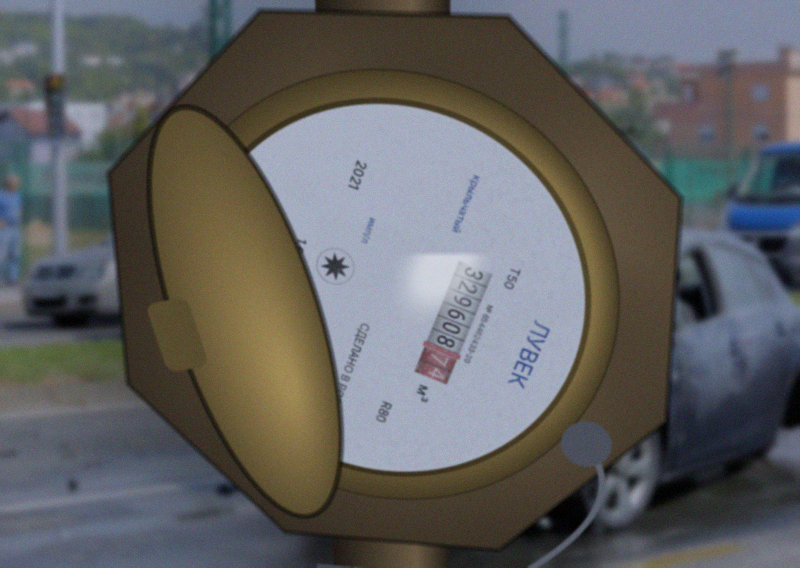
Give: 329608.74,m³
